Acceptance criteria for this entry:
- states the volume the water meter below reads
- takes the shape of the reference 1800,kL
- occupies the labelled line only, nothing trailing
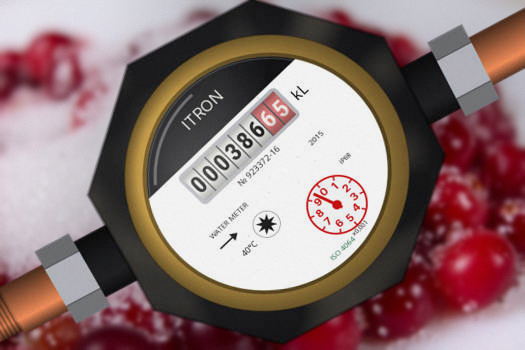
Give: 386.649,kL
